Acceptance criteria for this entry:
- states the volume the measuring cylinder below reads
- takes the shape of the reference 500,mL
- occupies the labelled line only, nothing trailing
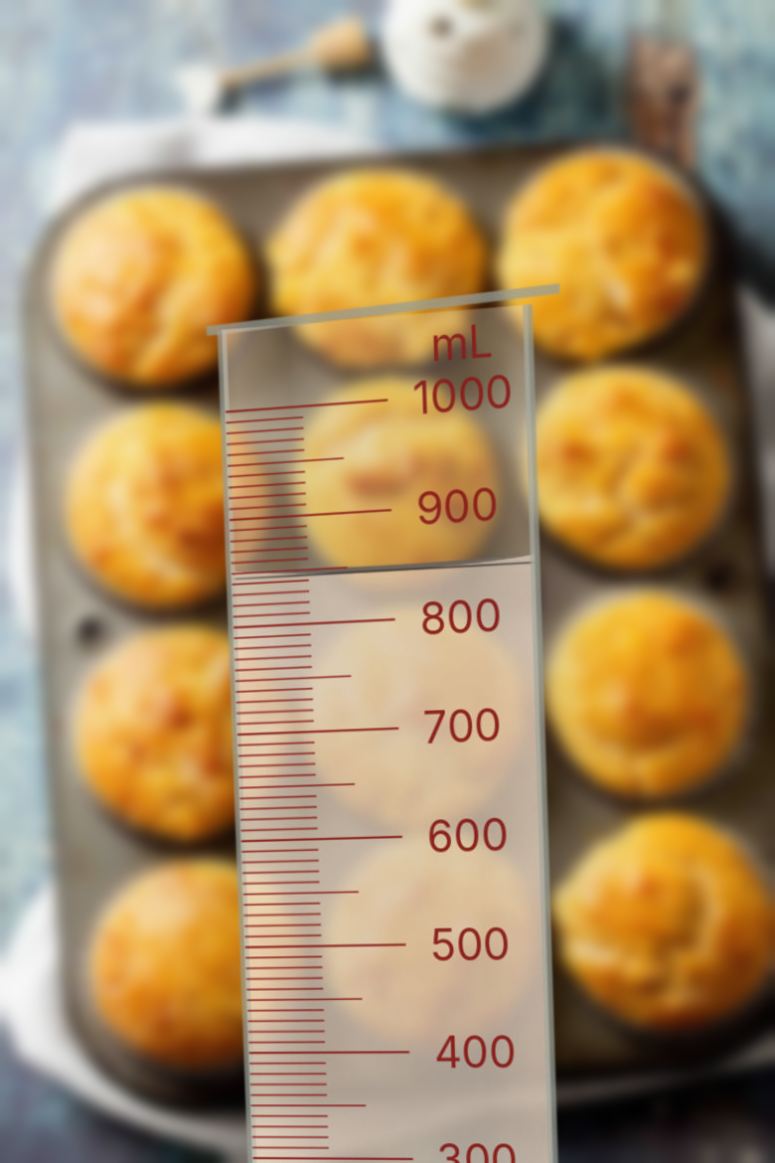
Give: 845,mL
